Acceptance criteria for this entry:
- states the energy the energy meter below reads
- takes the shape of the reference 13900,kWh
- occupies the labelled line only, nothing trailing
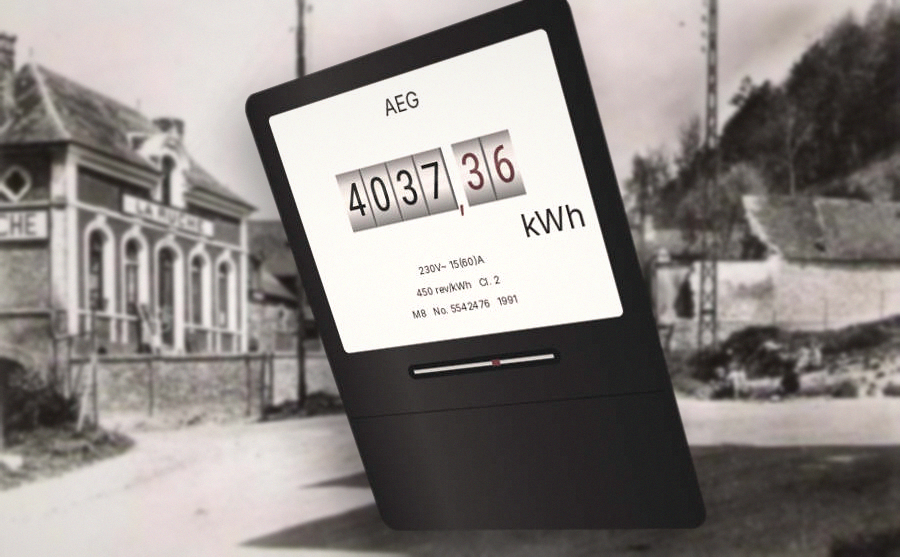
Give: 4037.36,kWh
